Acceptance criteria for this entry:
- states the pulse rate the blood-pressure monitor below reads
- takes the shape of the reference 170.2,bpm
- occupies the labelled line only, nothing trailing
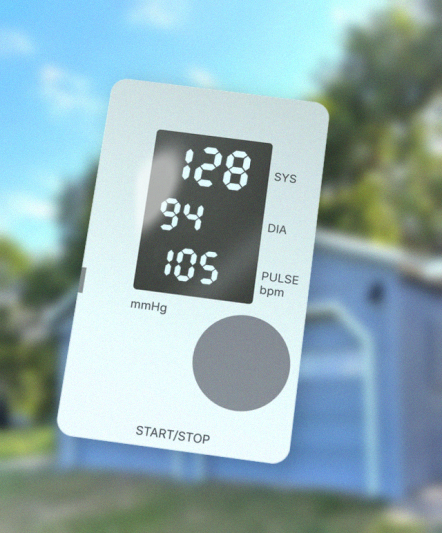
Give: 105,bpm
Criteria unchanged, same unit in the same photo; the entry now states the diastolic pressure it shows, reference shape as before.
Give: 94,mmHg
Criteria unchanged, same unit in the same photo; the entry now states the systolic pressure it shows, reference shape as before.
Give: 128,mmHg
